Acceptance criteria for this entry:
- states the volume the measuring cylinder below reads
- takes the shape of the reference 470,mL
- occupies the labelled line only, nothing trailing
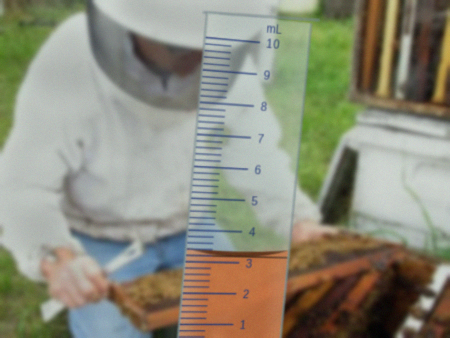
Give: 3.2,mL
